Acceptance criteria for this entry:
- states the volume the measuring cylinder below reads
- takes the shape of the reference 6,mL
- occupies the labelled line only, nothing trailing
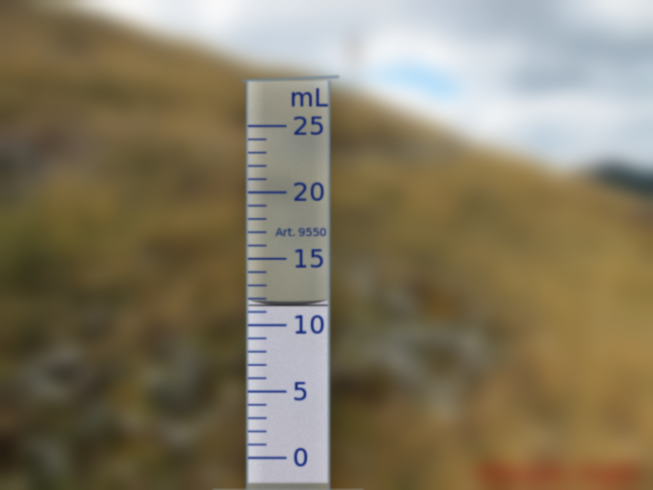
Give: 11.5,mL
